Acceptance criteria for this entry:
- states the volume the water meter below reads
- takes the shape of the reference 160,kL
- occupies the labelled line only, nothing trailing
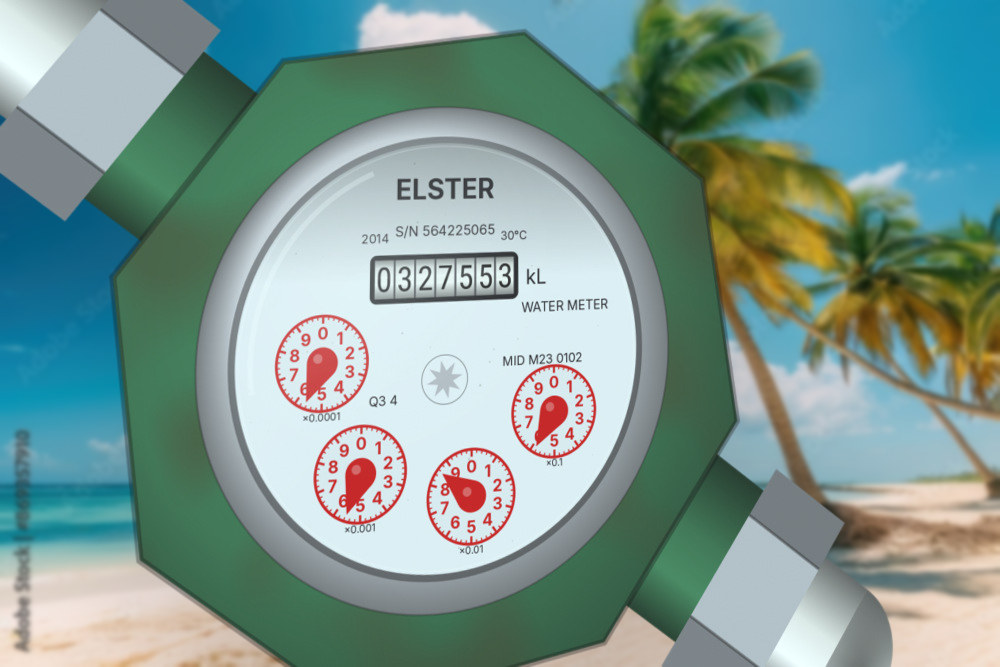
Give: 327553.5855,kL
